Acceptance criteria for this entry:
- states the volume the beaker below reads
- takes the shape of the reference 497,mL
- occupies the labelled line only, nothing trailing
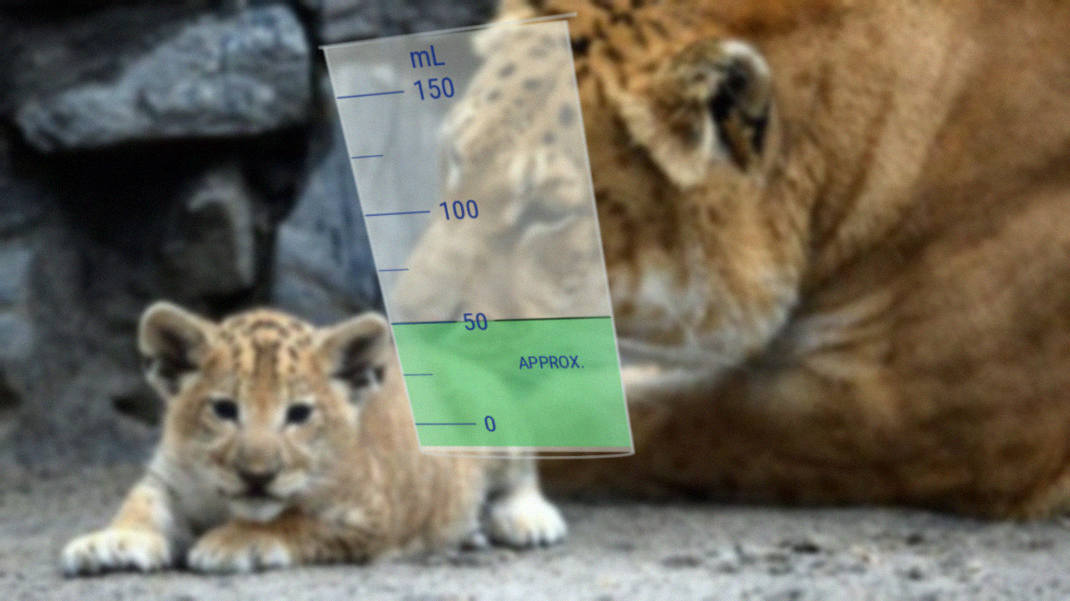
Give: 50,mL
